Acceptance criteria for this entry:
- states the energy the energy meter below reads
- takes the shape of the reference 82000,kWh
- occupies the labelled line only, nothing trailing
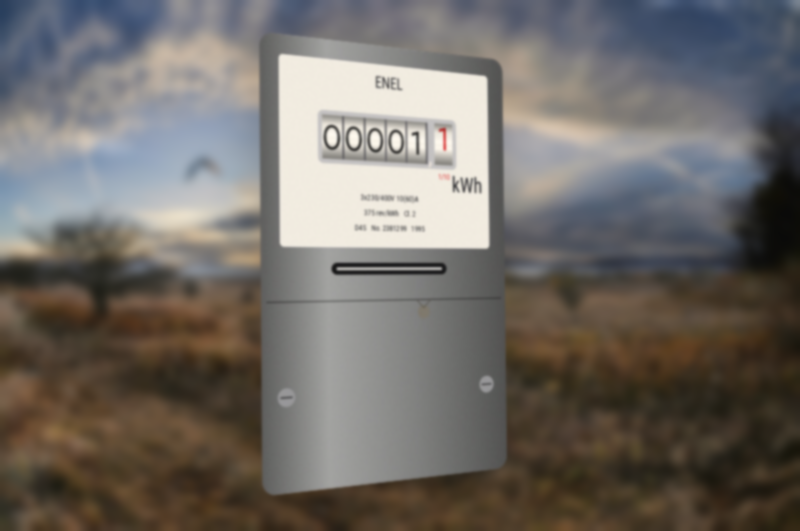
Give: 1.1,kWh
